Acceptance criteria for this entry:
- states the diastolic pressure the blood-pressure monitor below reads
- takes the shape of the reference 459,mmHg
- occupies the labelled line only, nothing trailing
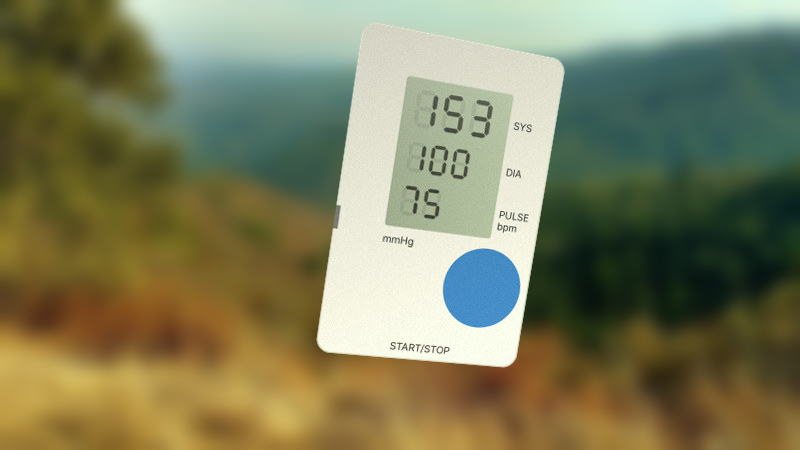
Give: 100,mmHg
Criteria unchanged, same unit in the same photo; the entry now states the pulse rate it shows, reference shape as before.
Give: 75,bpm
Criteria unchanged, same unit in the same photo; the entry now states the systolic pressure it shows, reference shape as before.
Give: 153,mmHg
